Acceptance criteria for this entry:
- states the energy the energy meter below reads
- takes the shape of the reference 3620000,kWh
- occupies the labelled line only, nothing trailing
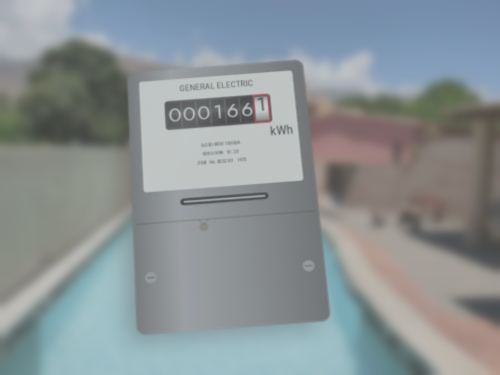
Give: 166.1,kWh
